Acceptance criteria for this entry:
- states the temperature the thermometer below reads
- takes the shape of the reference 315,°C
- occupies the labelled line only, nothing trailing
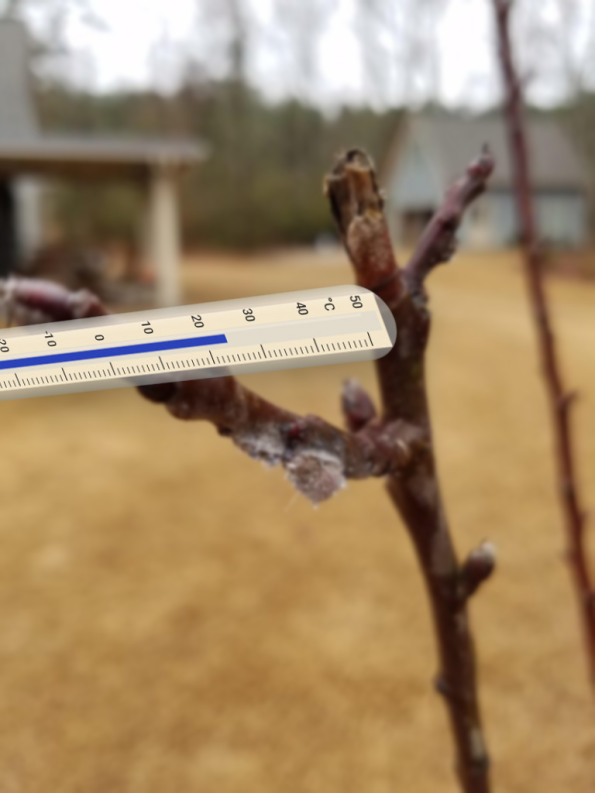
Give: 24,°C
